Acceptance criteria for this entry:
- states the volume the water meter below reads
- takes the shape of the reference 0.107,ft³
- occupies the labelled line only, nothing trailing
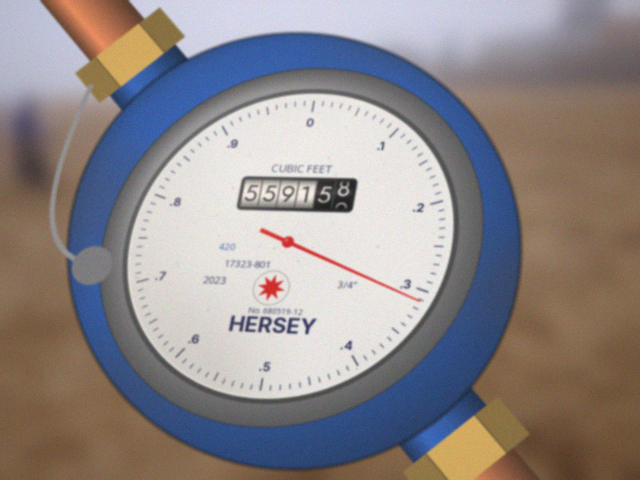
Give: 559158.31,ft³
